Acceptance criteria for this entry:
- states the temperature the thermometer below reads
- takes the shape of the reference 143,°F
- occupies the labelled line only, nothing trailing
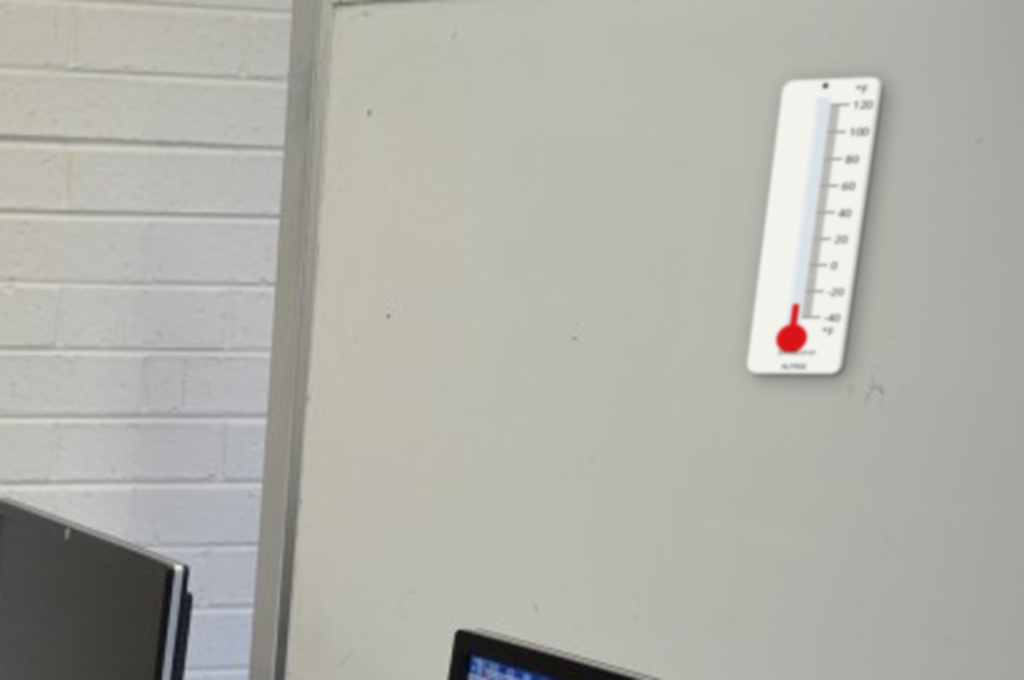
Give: -30,°F
